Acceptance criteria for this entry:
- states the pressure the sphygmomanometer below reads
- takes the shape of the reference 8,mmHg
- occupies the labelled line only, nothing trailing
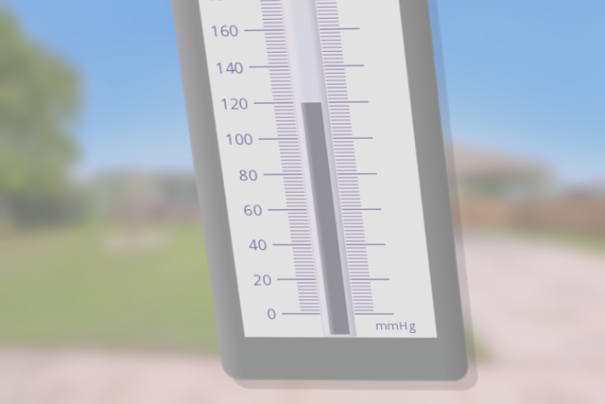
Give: 120,mmHg
